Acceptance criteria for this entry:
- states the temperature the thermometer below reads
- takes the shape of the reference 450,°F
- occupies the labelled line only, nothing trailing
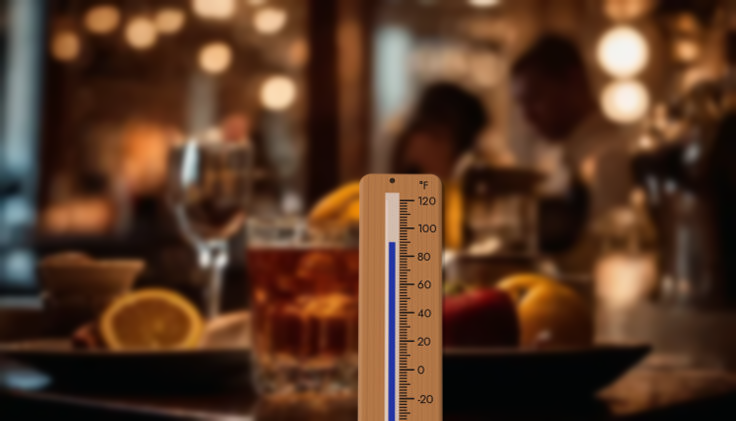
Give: 90,°F
